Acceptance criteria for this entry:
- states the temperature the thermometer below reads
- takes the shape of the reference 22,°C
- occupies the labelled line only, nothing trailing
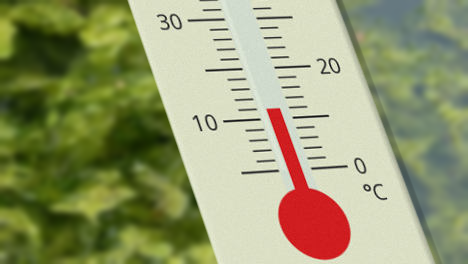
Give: 12,°C
